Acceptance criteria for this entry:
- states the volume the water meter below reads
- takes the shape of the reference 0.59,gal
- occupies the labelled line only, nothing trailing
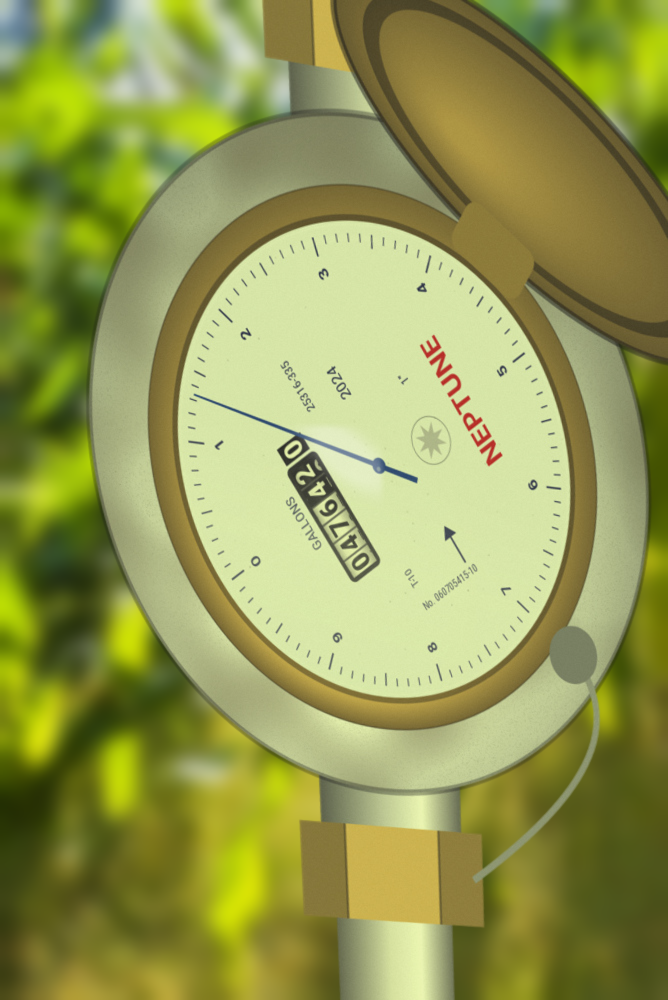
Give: 476421.3,gal
